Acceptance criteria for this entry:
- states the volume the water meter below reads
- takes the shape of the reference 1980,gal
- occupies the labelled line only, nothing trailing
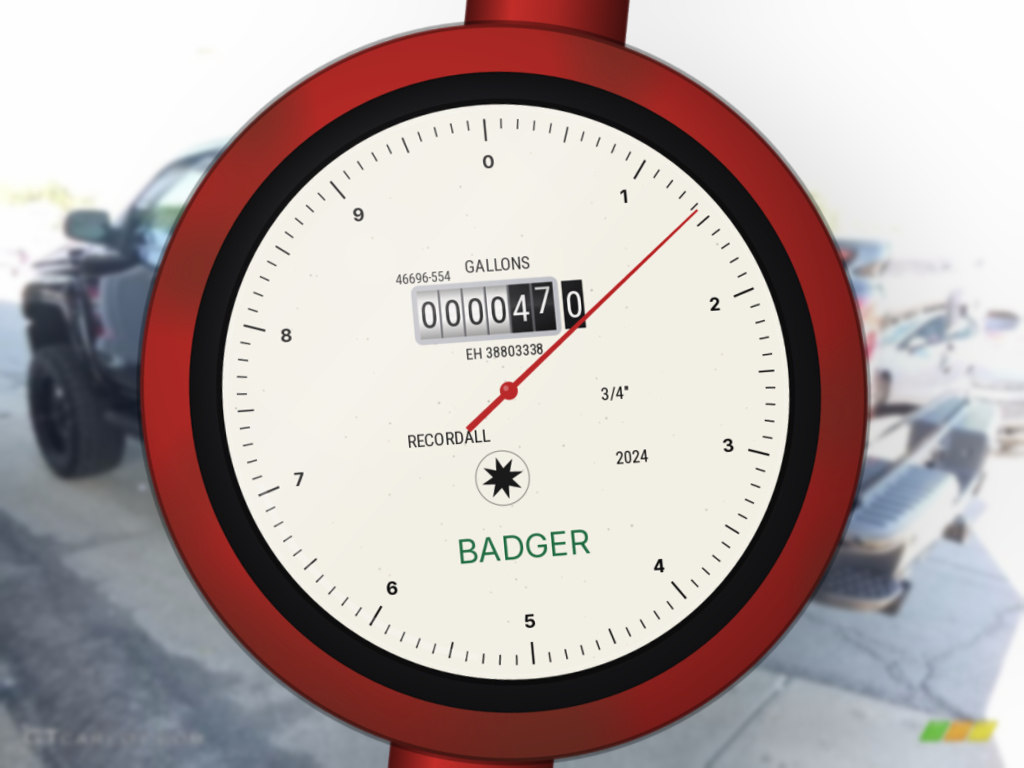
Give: 471.4,gal
